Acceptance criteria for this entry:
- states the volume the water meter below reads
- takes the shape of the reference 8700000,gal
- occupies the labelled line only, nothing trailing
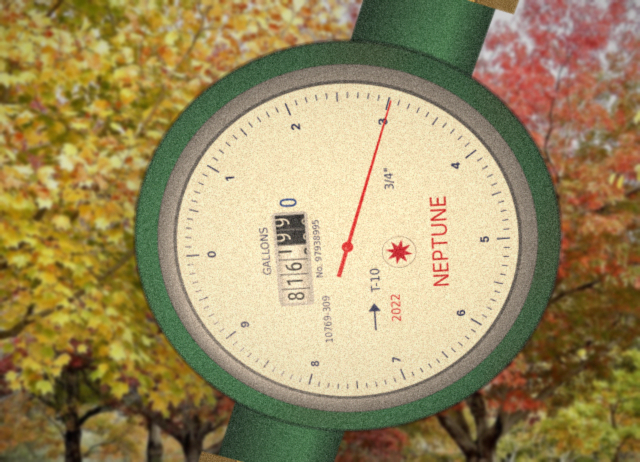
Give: 8161993.0,gal
